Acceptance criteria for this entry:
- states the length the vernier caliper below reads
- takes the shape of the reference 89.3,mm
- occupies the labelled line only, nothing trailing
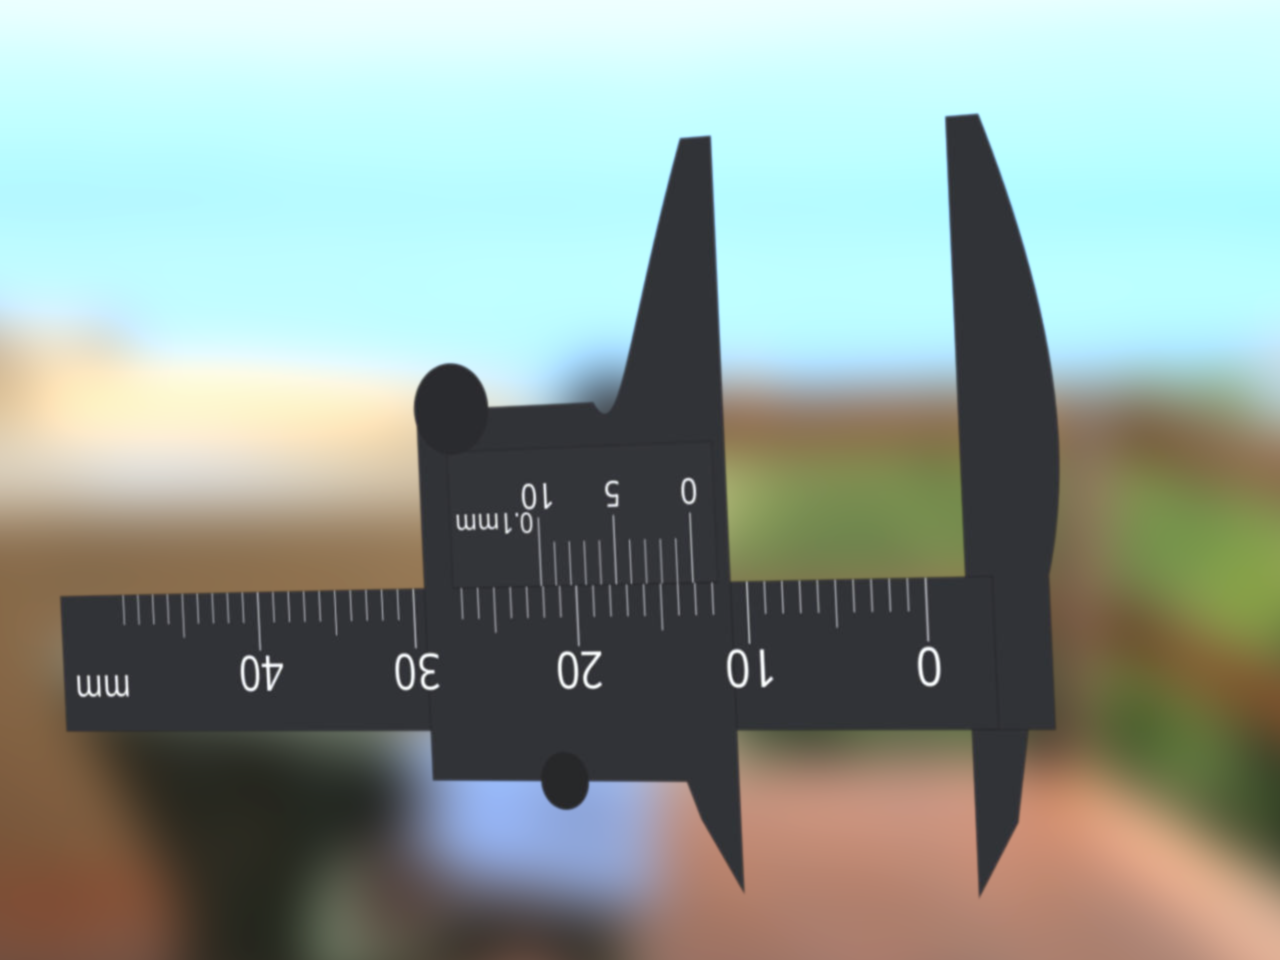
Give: 13.1,mm
